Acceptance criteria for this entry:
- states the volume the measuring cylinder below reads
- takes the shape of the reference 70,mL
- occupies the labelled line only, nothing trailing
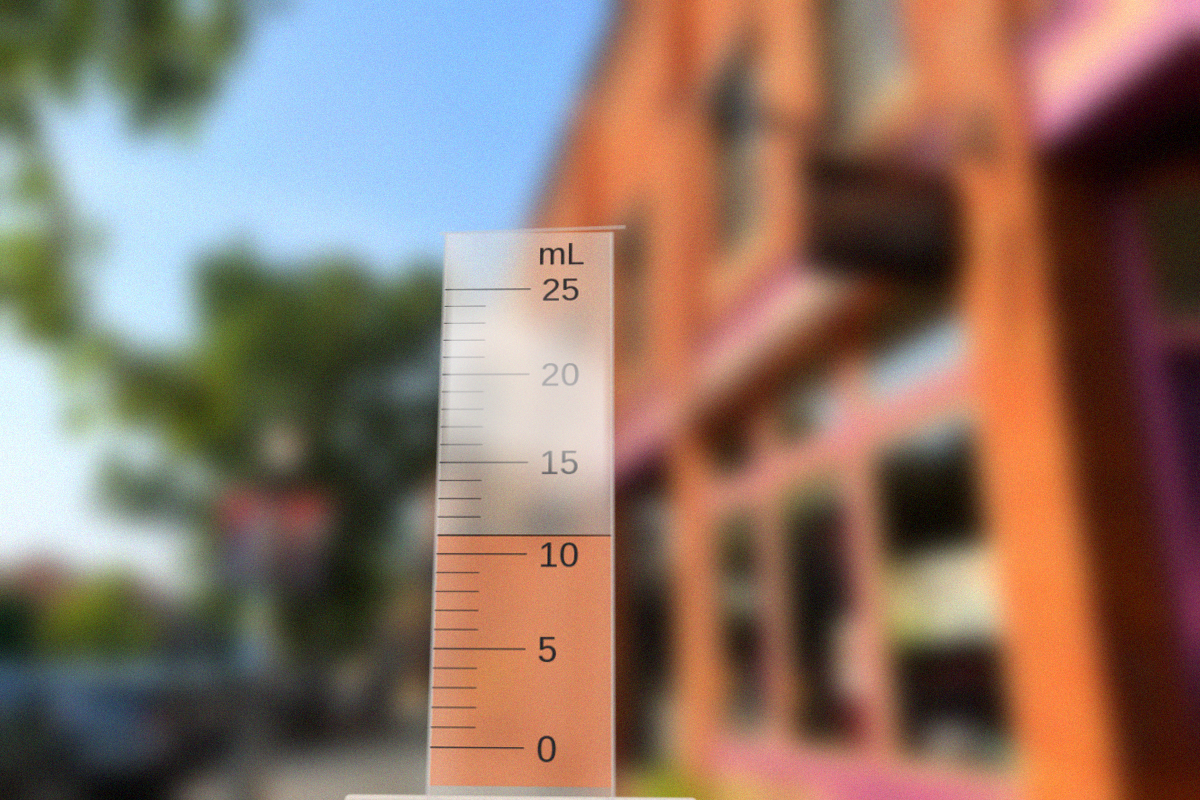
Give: 11,mL
